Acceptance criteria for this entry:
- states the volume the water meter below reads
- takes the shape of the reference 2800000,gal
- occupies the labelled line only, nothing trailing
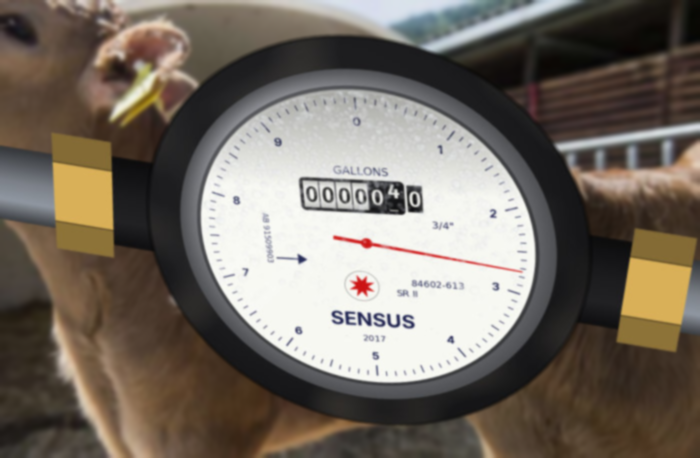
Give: 42.7,gal
